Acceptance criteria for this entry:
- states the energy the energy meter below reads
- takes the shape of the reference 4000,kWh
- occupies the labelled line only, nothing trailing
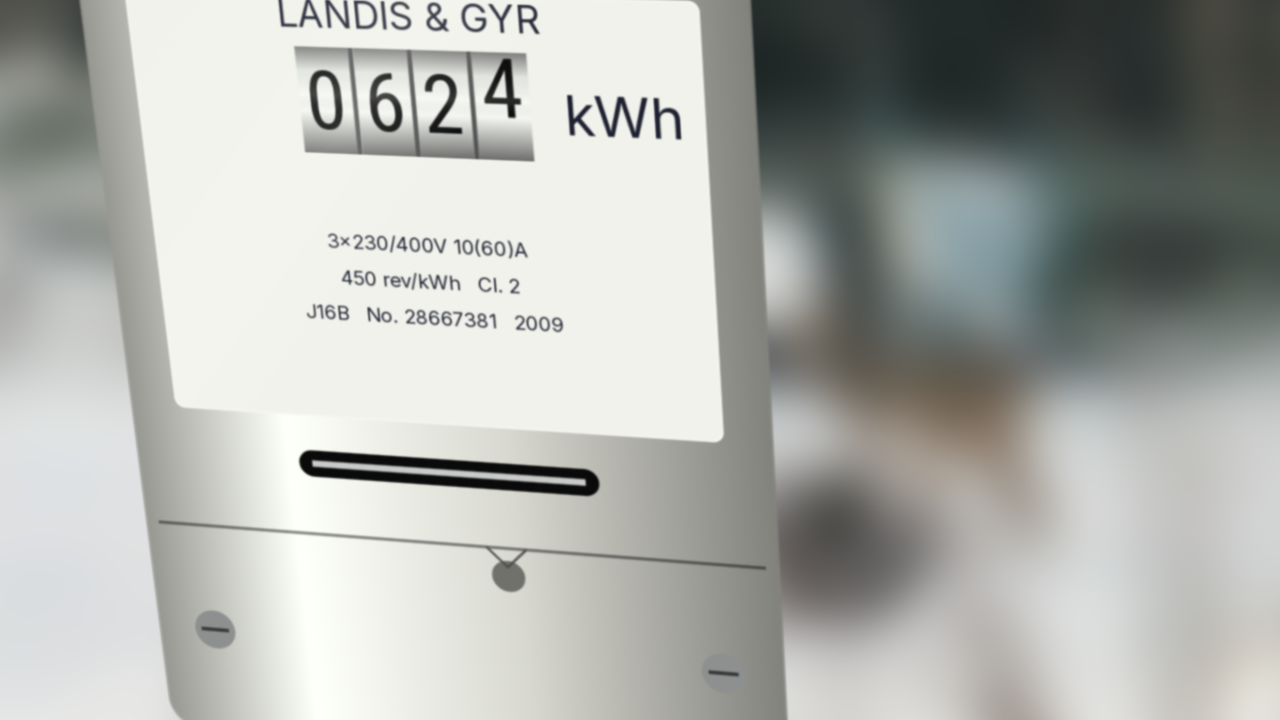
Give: 624,kWh
